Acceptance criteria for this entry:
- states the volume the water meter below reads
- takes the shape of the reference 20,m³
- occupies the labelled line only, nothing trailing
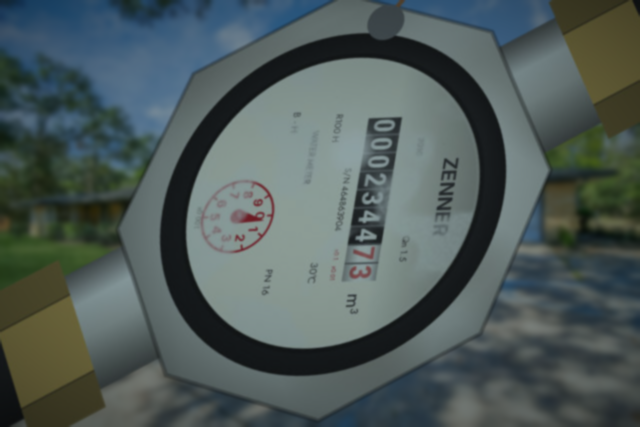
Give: 2344.730,m³
